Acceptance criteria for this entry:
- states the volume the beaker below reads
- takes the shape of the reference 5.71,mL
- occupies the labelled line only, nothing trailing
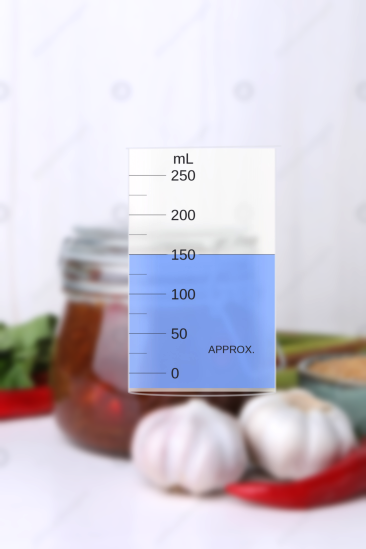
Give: 150,mL
